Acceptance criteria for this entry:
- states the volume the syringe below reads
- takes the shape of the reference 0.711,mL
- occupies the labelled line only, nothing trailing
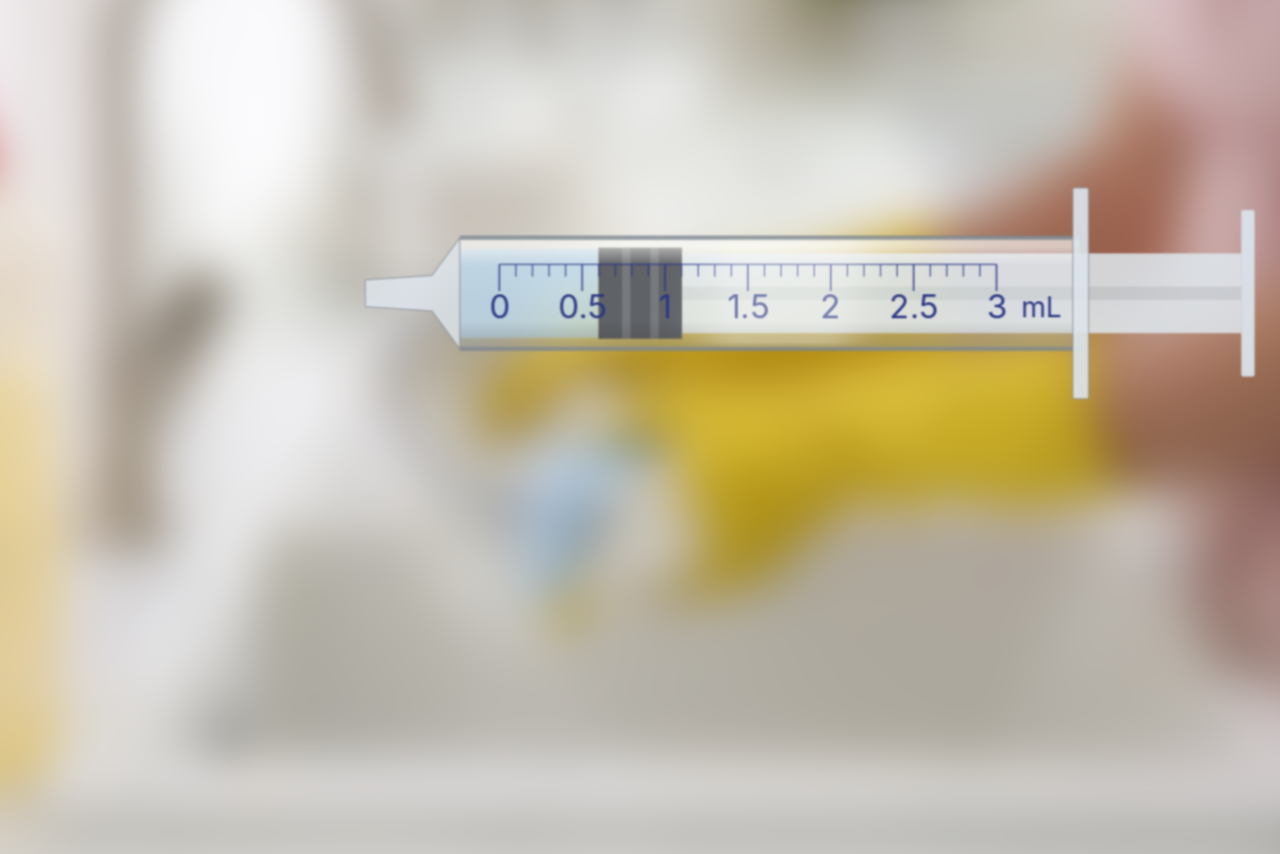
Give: 0.6,mL
